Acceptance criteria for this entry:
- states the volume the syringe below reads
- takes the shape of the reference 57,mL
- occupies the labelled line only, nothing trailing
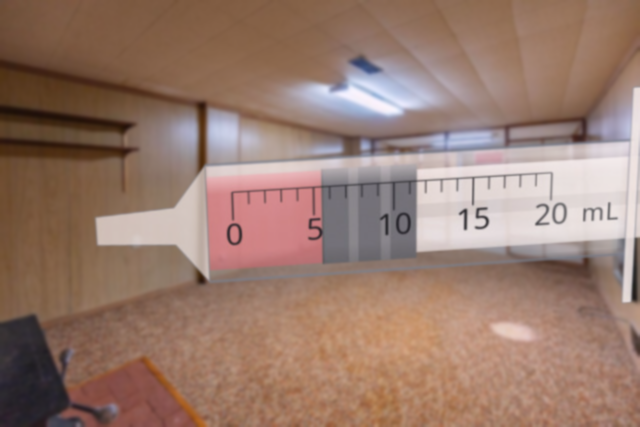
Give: 5.5,mL
